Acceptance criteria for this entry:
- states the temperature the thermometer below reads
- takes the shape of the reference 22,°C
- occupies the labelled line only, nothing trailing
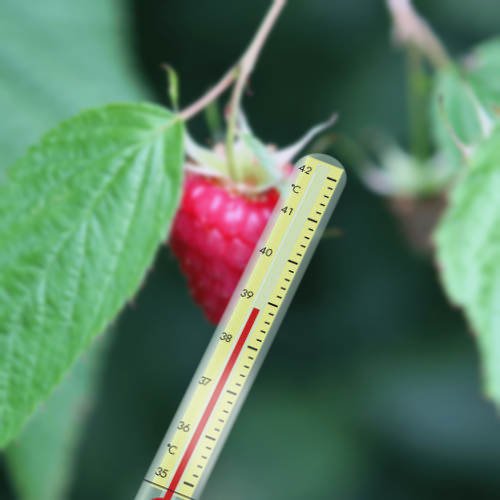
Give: 38.8,°C
